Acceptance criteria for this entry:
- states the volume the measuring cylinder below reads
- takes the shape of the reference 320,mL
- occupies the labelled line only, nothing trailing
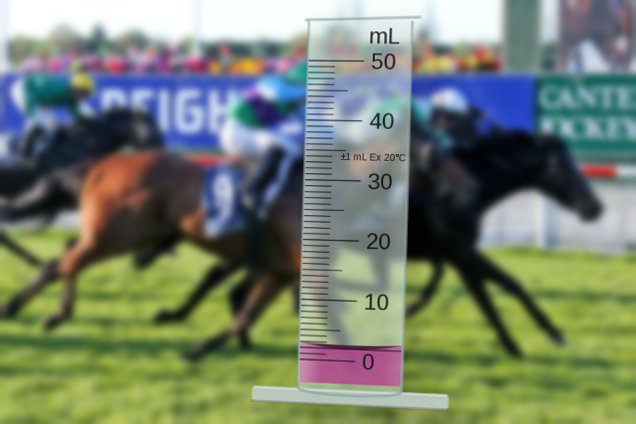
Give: 2,mL
